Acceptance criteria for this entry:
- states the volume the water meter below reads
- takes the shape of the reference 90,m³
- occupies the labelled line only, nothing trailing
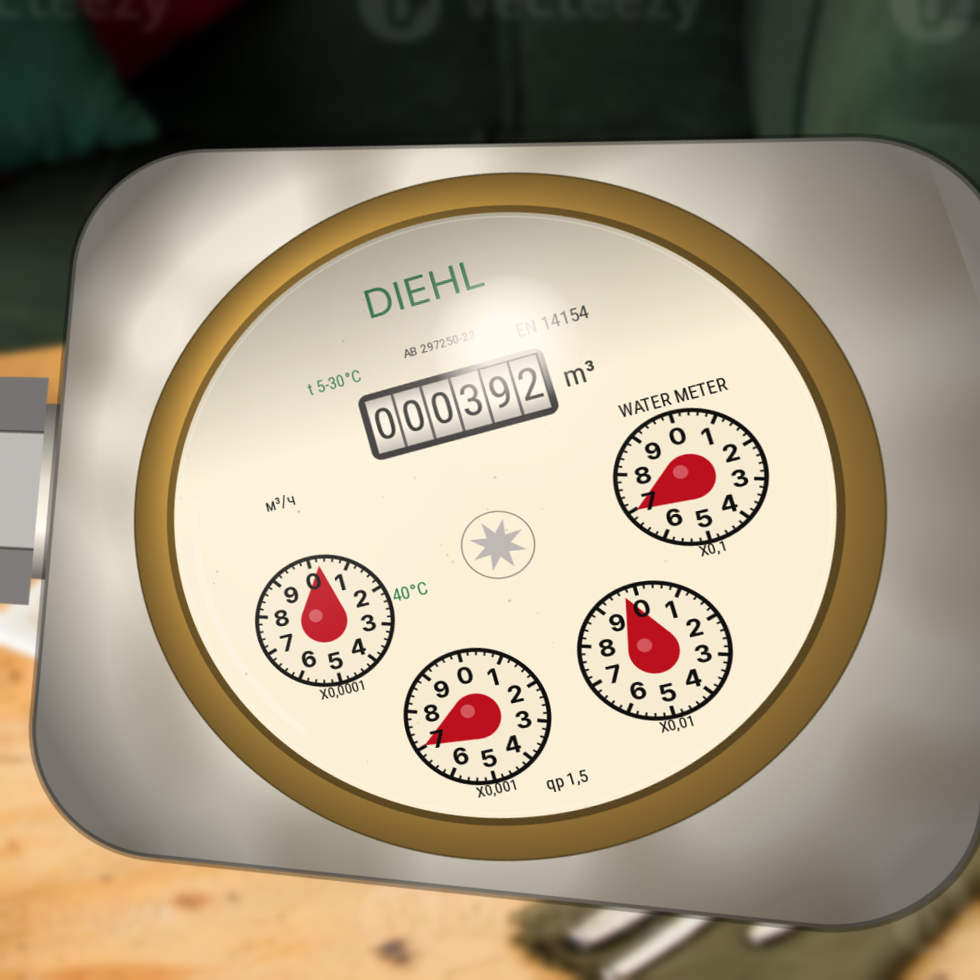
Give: 392.6970,m³
